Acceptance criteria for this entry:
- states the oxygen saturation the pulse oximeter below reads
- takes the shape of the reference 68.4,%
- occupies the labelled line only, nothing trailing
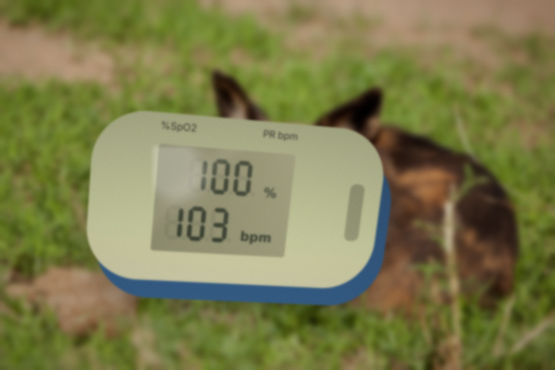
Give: 100,%
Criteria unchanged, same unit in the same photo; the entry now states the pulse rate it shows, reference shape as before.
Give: 103,bpm
